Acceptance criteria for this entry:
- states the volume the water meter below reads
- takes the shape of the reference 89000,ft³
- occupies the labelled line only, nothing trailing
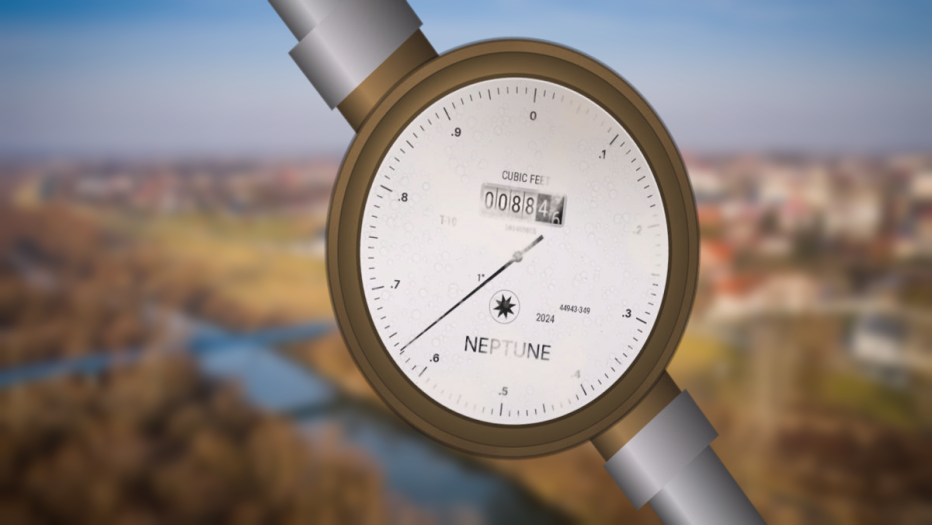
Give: 8845.63,ft³
